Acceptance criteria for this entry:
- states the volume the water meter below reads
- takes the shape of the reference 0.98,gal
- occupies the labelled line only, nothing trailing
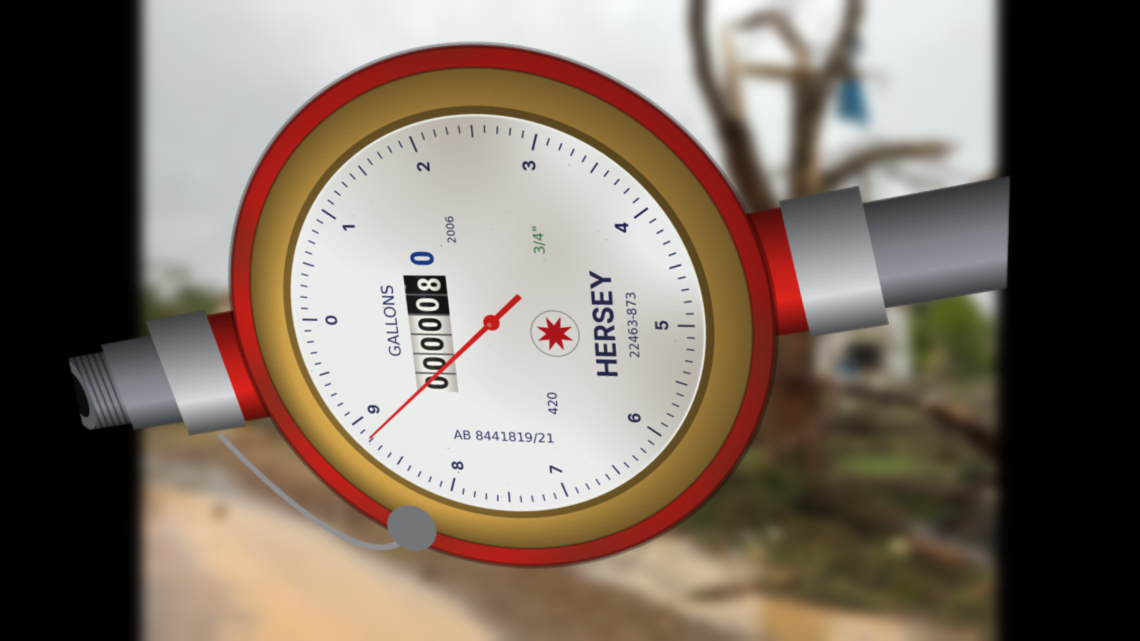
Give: 78.8,gal
